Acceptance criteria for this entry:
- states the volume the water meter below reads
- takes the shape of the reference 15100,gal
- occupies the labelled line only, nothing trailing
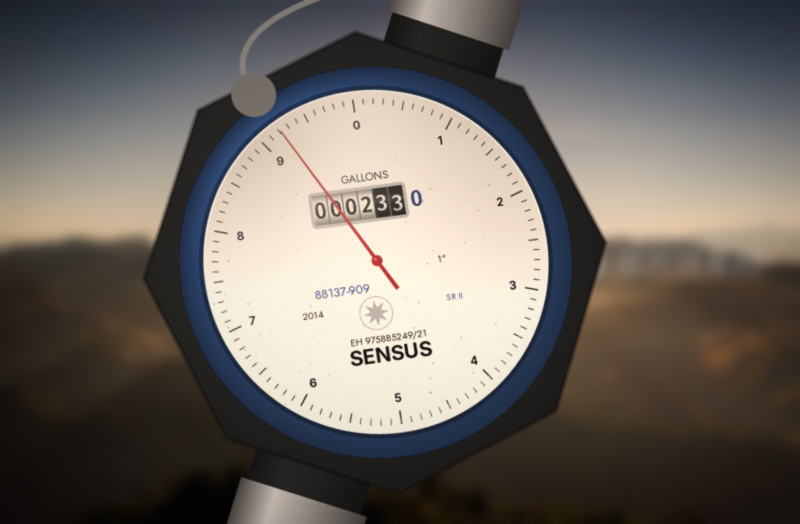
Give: 2329.2,gal
